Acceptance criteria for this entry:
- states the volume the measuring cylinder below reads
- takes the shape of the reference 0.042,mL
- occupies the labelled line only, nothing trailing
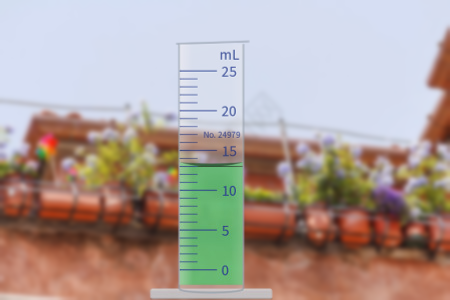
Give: 13,mL
